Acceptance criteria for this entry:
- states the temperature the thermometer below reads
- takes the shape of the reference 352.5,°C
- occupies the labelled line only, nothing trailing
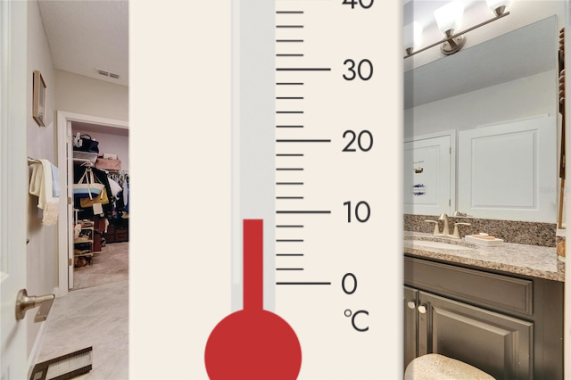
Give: 9,°C
